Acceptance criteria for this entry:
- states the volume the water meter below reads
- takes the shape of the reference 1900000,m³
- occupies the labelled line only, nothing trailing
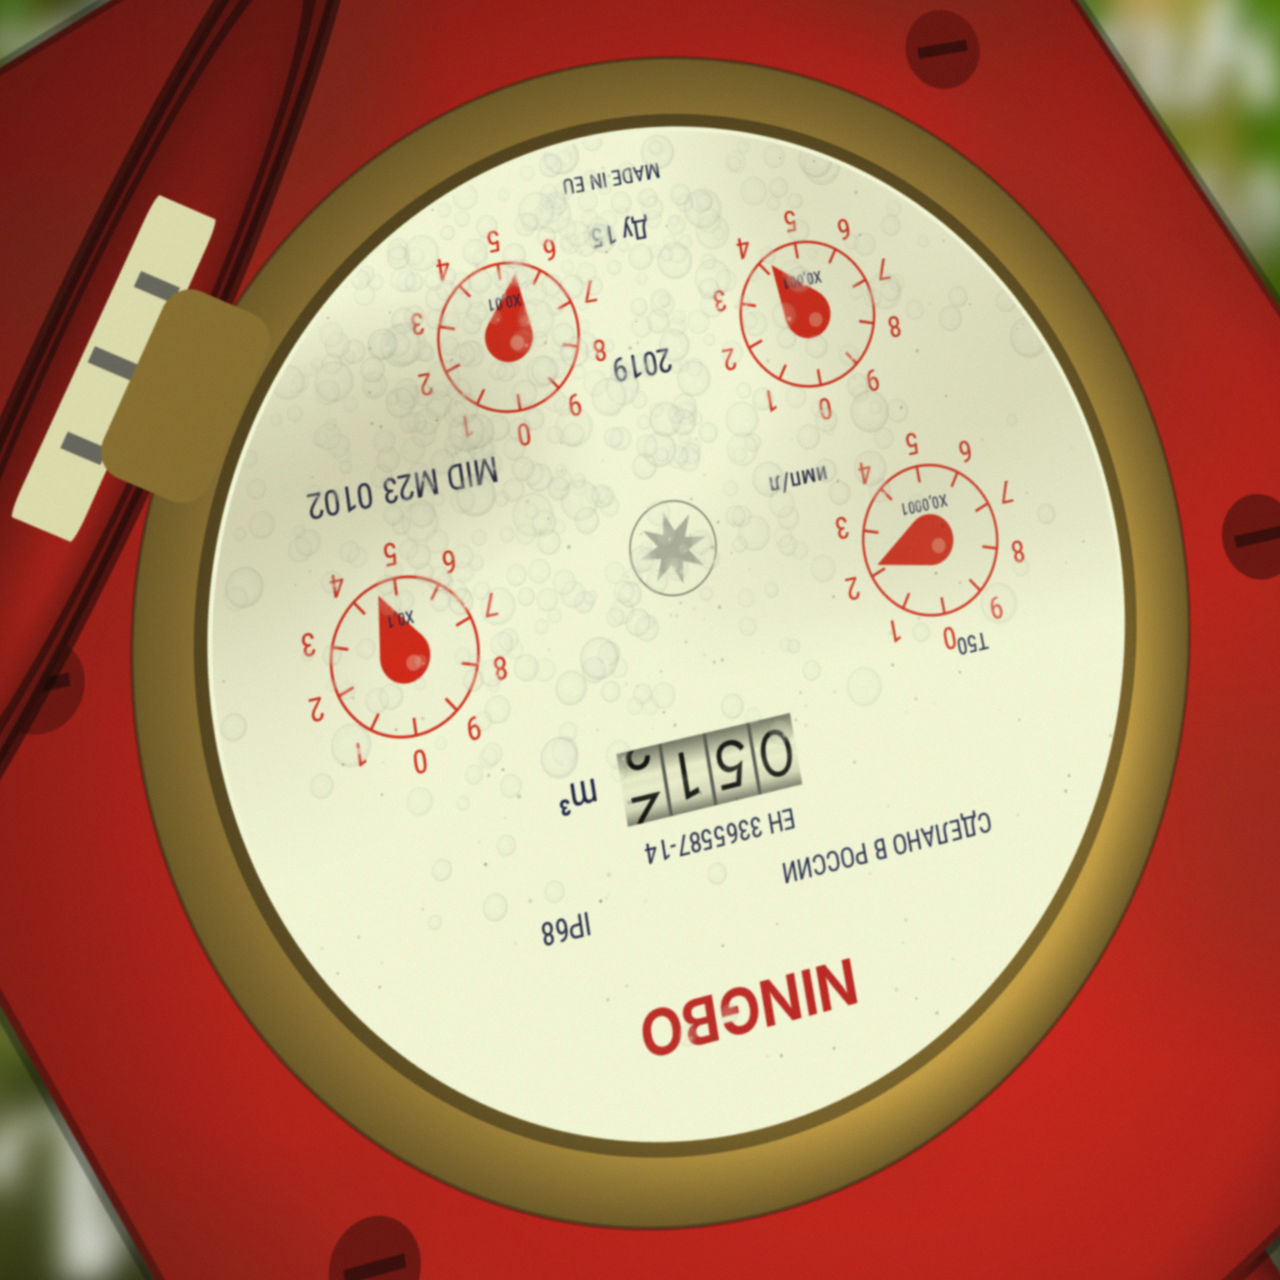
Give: 512.4542,m³
